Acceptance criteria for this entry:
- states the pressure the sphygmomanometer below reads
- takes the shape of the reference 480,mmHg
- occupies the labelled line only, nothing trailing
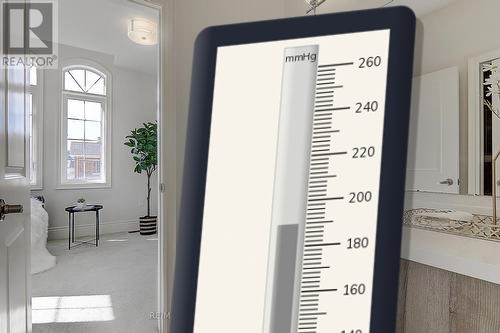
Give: 190,mmHg
